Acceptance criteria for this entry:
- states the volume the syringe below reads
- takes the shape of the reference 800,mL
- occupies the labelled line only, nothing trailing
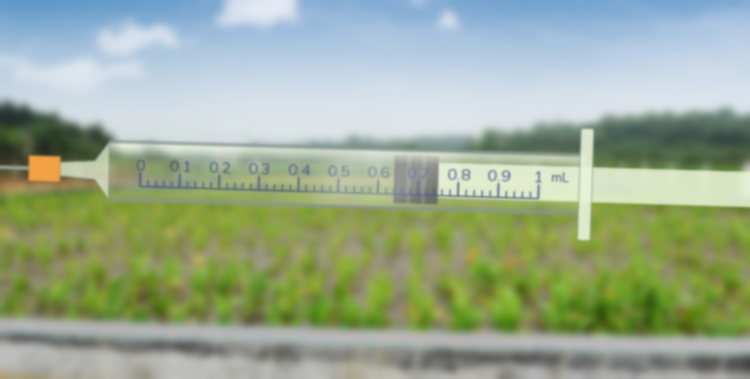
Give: 0.64,mL
